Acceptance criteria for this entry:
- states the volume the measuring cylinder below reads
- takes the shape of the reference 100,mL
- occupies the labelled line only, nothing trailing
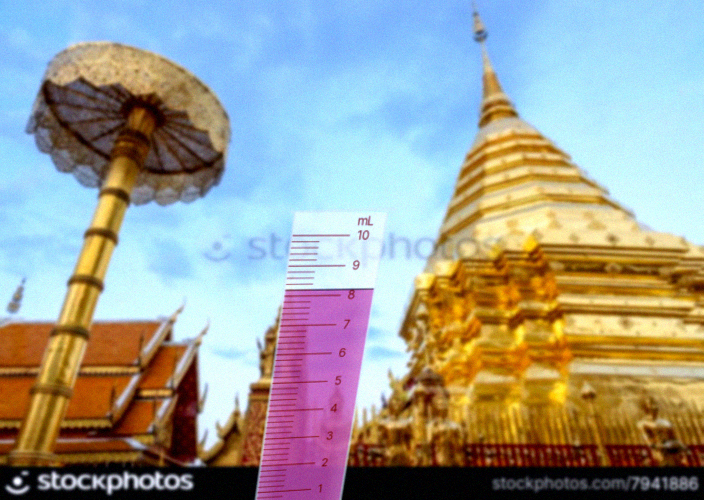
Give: 8.2,mL
